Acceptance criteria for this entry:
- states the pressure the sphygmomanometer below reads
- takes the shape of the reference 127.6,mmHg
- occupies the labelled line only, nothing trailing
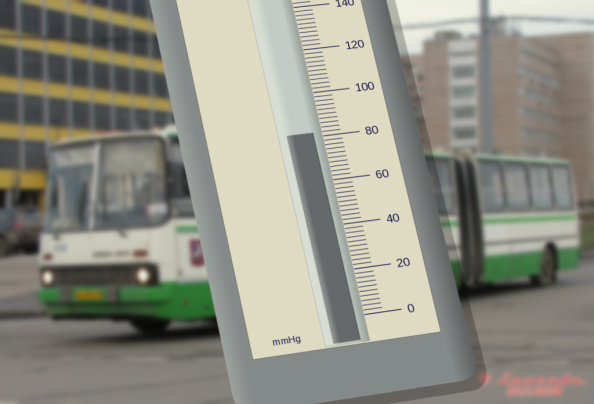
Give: 82,mmHg
